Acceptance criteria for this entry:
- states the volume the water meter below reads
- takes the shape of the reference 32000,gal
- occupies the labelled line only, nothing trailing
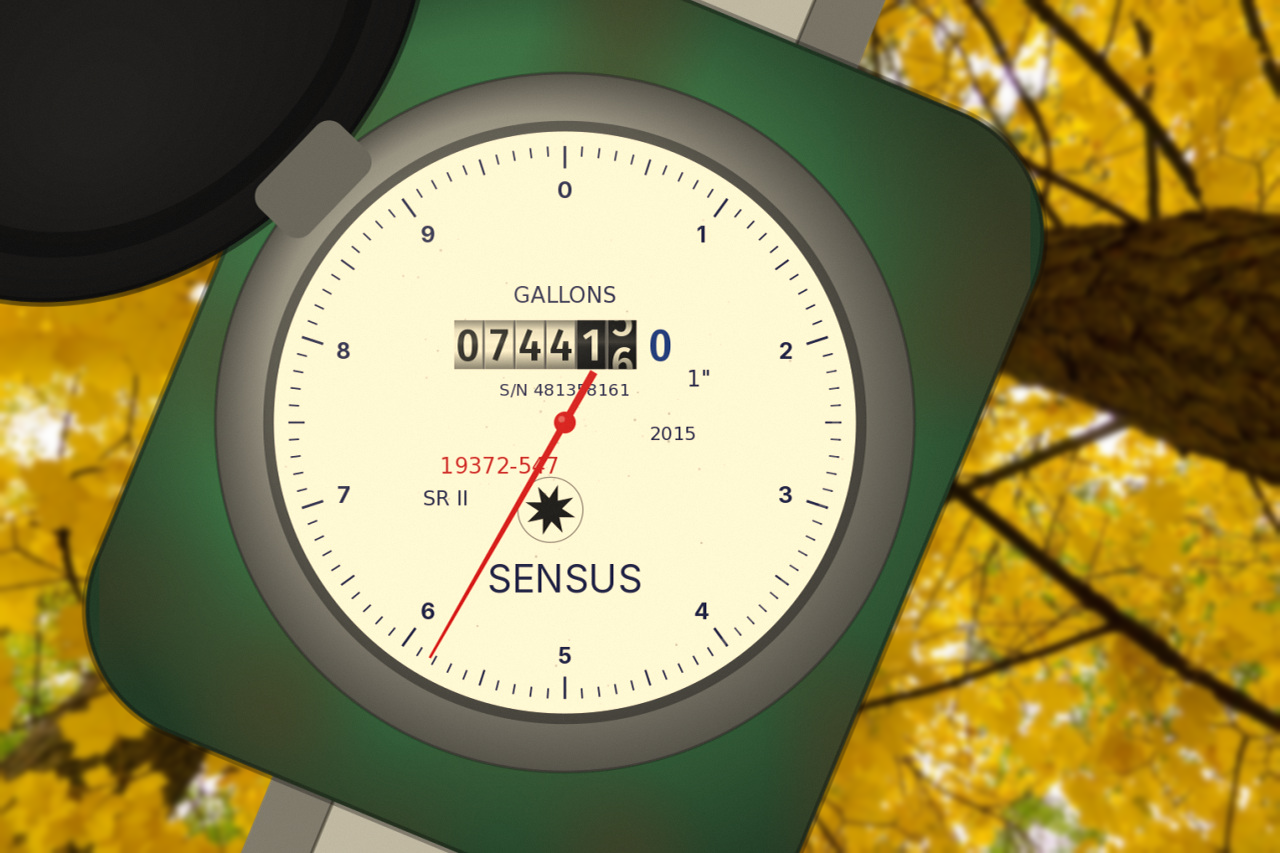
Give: 744155.8,gal
